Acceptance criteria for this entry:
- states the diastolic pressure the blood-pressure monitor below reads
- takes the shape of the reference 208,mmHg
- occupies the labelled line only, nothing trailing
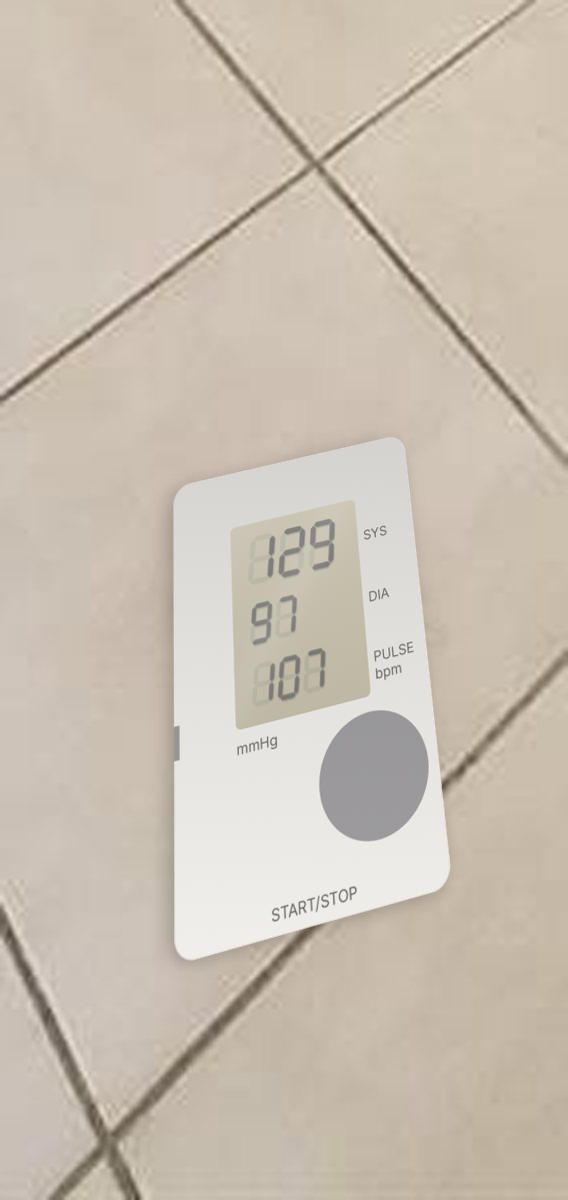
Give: 97,mmHg
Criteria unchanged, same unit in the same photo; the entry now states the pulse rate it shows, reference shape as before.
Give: 107,bpm
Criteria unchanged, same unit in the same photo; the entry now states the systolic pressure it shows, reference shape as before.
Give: 129,mmHg
